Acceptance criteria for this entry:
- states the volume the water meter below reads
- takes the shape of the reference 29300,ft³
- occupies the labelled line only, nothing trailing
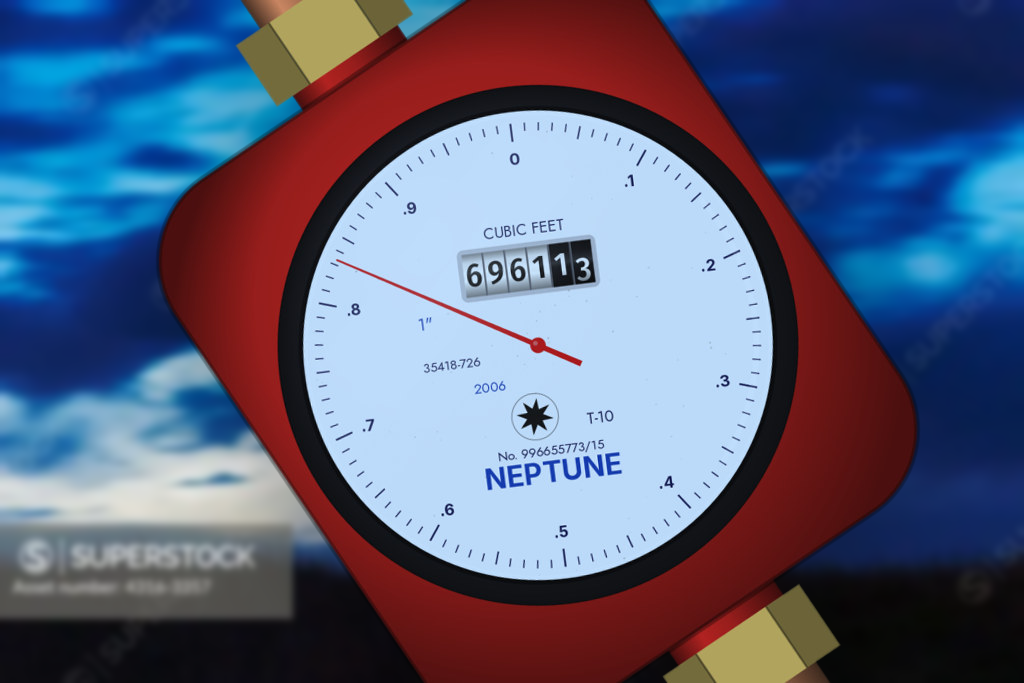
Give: 696112.83,ft³
